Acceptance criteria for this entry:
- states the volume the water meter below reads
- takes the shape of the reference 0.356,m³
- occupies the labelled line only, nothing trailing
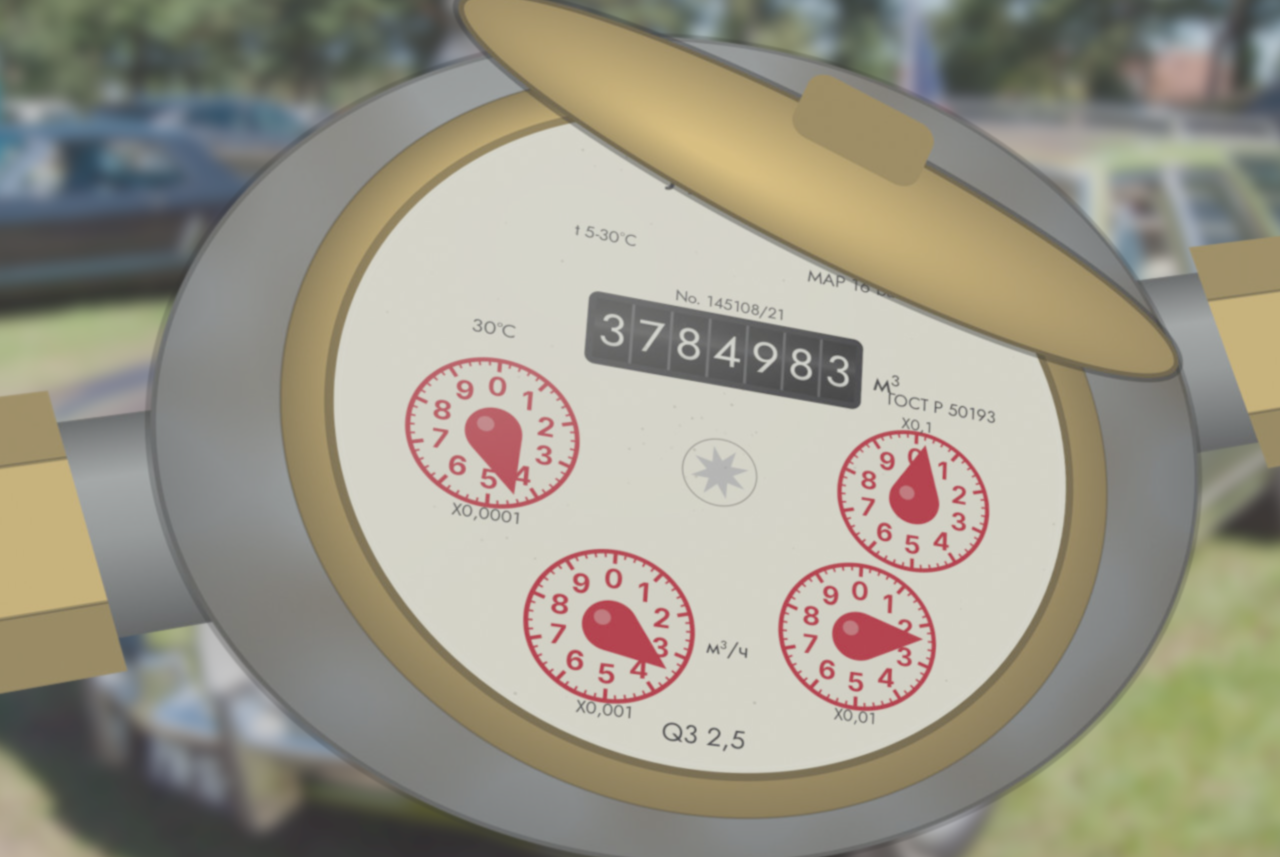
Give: 3784983.0234,m³
